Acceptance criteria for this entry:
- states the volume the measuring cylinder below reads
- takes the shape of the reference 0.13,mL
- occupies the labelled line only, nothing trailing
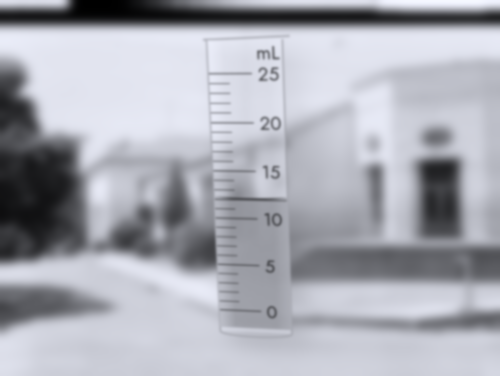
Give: 12,mL
